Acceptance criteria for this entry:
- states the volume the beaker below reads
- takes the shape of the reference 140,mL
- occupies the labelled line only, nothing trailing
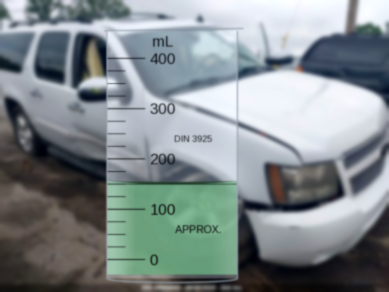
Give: 150,mL
